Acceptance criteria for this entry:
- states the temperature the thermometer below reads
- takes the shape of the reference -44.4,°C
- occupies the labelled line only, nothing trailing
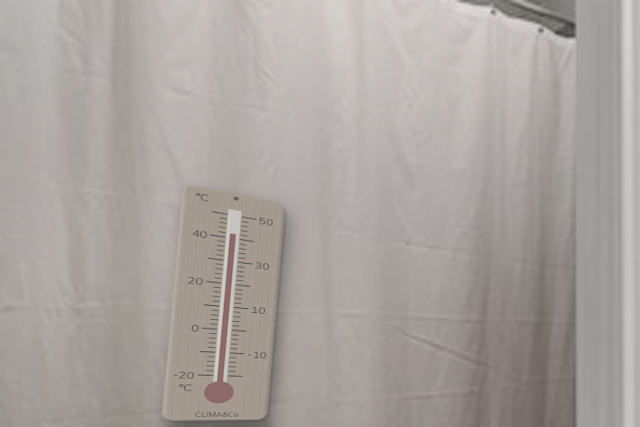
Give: 42,°C
